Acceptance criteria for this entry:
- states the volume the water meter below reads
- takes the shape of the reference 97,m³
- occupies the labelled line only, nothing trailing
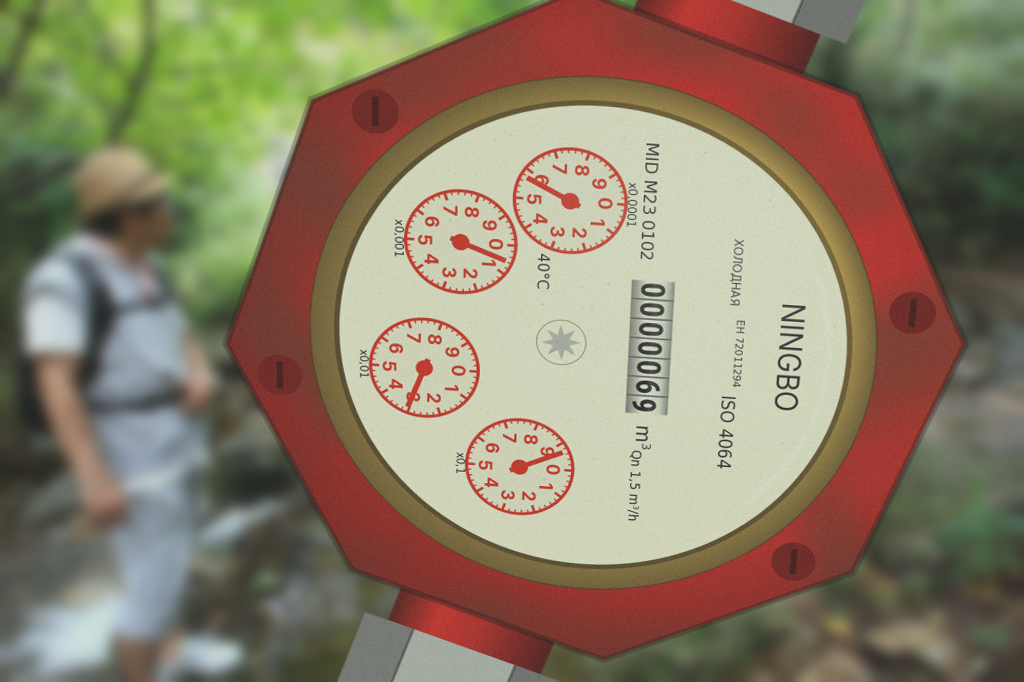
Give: 68.9305,m³
